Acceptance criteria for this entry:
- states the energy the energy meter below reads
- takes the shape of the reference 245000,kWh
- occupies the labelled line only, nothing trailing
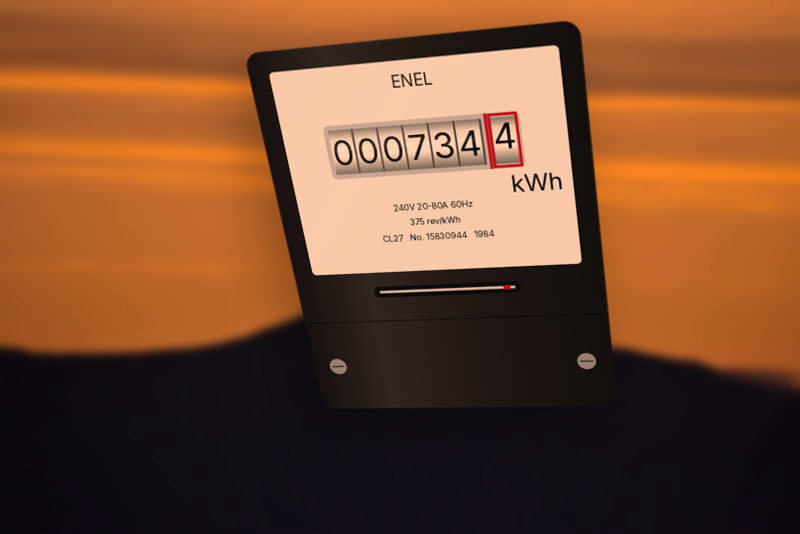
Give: 734.4,kWh
